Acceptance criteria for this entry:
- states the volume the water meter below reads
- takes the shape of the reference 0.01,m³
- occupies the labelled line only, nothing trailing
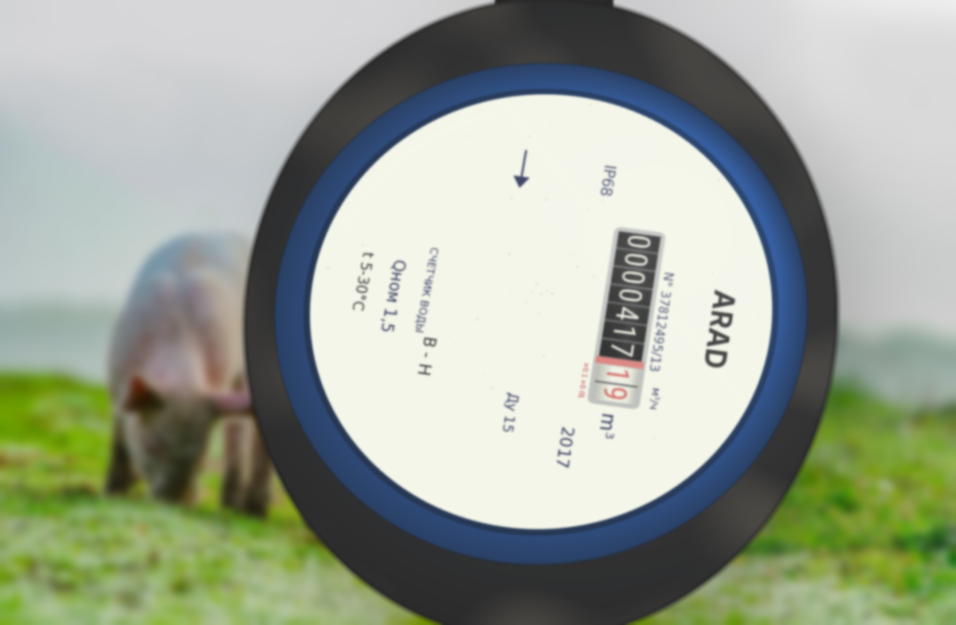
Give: 417.19,m³
